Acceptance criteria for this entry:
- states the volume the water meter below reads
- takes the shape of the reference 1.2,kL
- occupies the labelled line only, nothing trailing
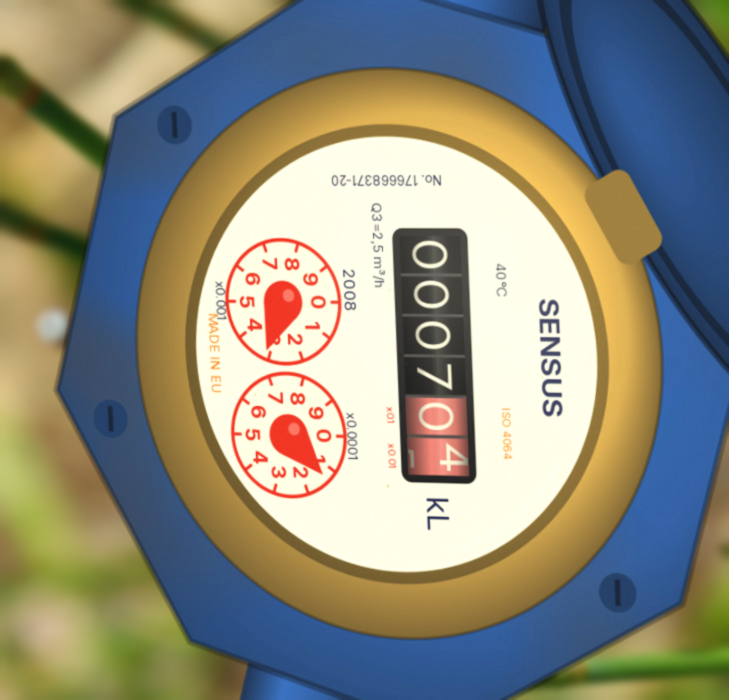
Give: 7.0431,kL
